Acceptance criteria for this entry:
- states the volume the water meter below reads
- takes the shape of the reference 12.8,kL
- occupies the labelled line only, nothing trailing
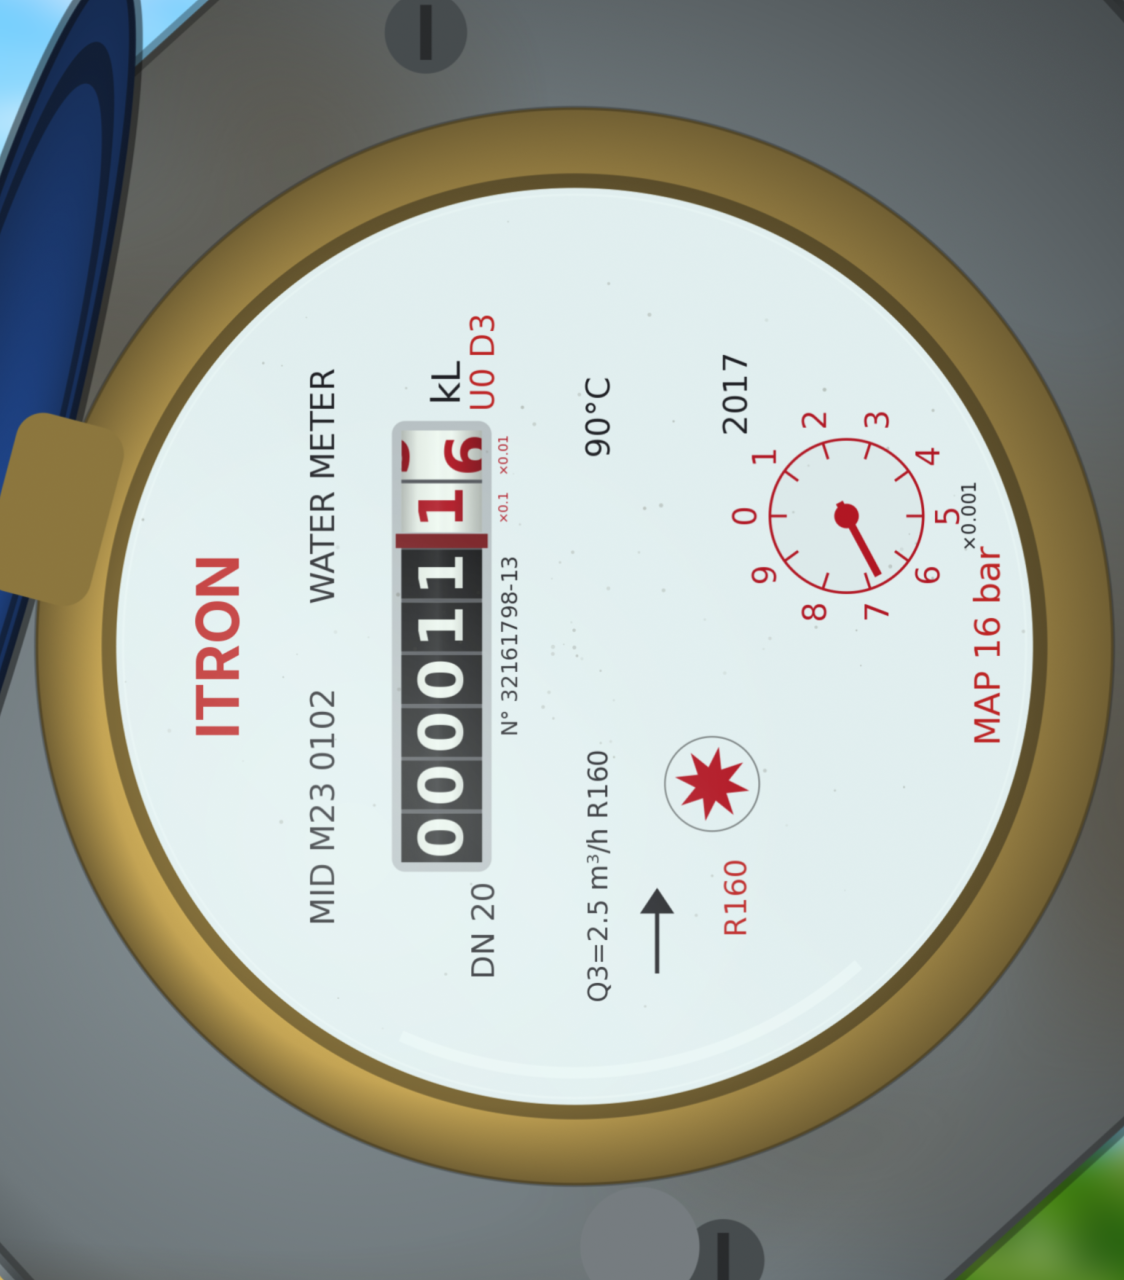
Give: 11.156,kL
